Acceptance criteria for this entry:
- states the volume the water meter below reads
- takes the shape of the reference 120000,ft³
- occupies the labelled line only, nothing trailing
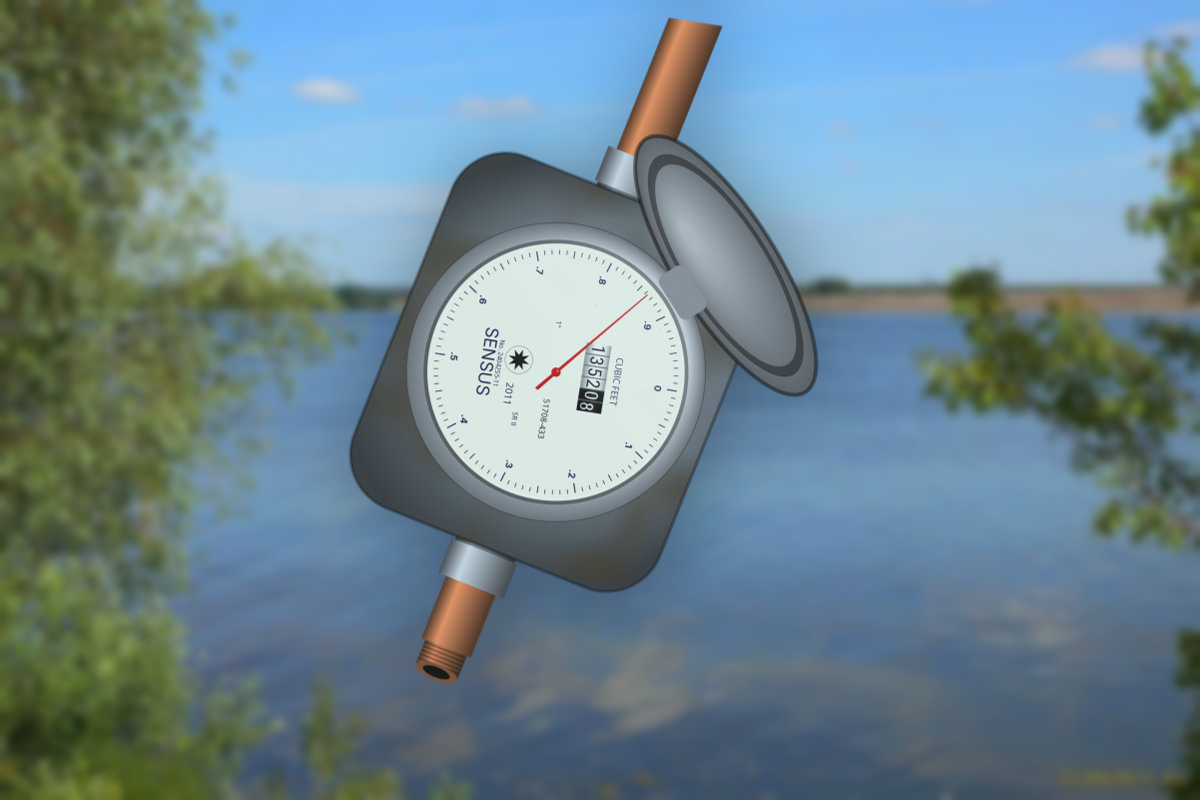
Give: 135207.86,ft³
